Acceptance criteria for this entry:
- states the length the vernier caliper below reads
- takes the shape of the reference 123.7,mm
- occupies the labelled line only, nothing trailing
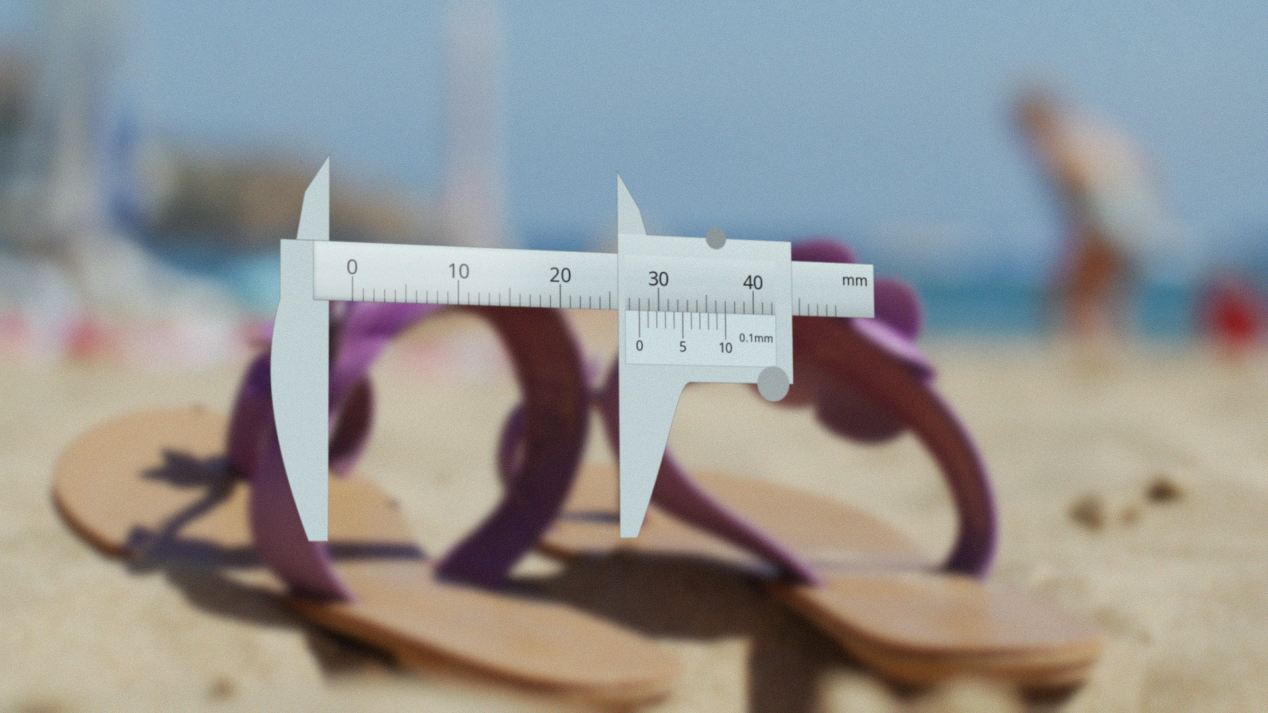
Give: 28.0,mm
